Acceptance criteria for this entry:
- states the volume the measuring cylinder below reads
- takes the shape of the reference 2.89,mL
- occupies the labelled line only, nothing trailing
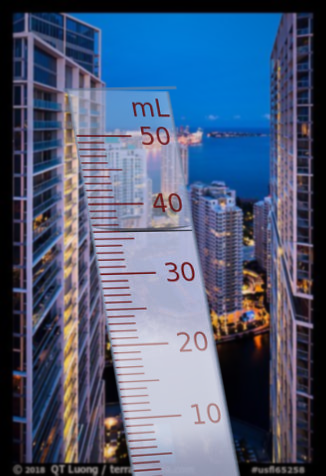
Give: 36,mL
